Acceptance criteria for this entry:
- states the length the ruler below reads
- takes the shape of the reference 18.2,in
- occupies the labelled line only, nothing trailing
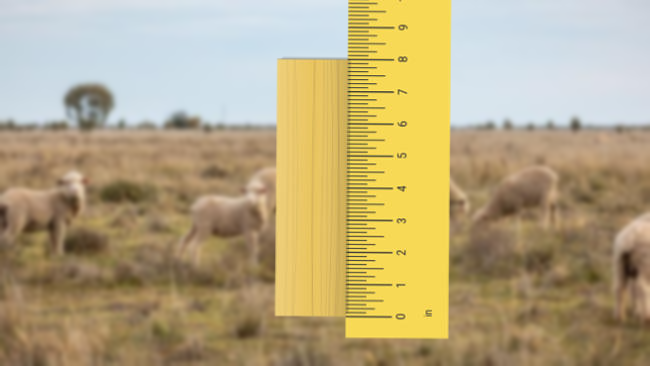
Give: 8,in
